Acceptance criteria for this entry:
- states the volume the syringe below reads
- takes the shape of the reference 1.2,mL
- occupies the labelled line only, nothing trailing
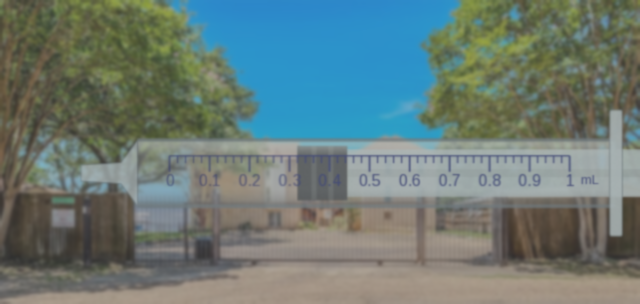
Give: 0.32,mL
